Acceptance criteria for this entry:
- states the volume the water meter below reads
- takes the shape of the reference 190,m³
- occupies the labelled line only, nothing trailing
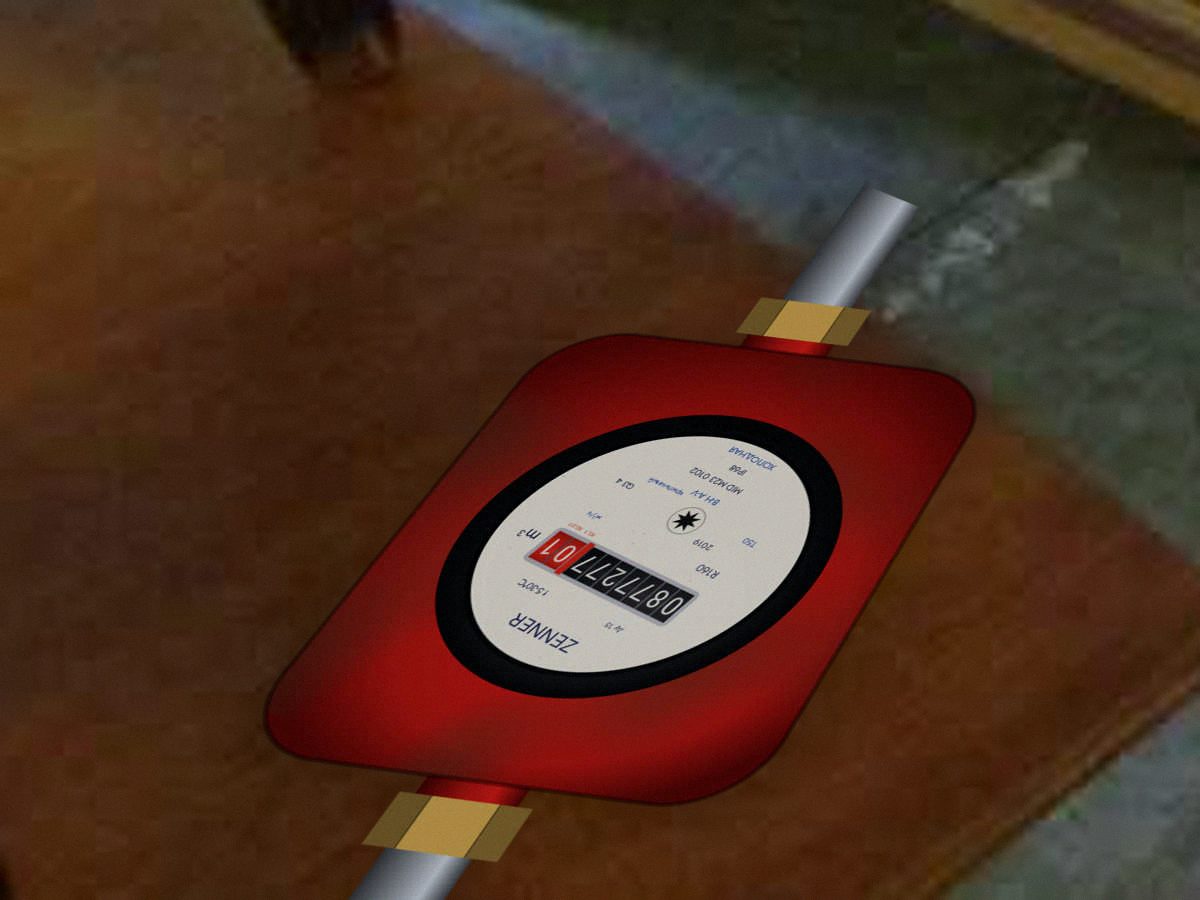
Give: 877277.01,m³
